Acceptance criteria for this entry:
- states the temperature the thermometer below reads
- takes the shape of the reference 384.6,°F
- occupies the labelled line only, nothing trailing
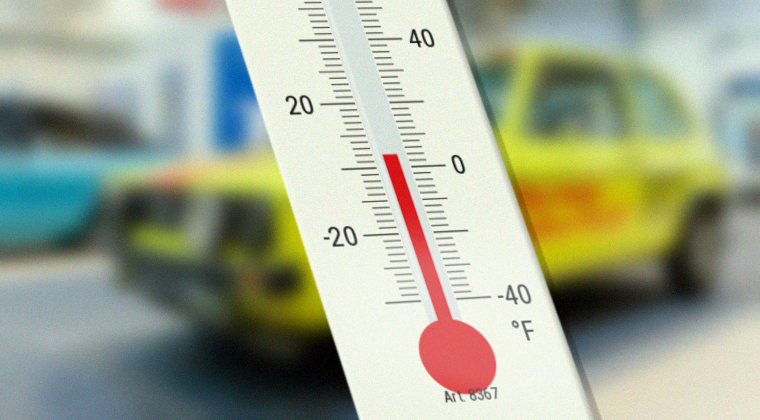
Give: 4,°F
